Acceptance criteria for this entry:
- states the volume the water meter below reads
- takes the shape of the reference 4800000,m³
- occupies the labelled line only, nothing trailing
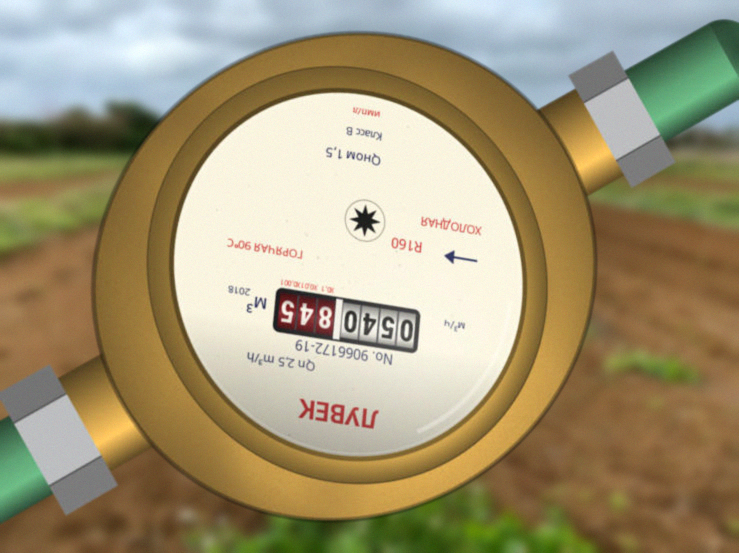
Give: 540.845,m³
